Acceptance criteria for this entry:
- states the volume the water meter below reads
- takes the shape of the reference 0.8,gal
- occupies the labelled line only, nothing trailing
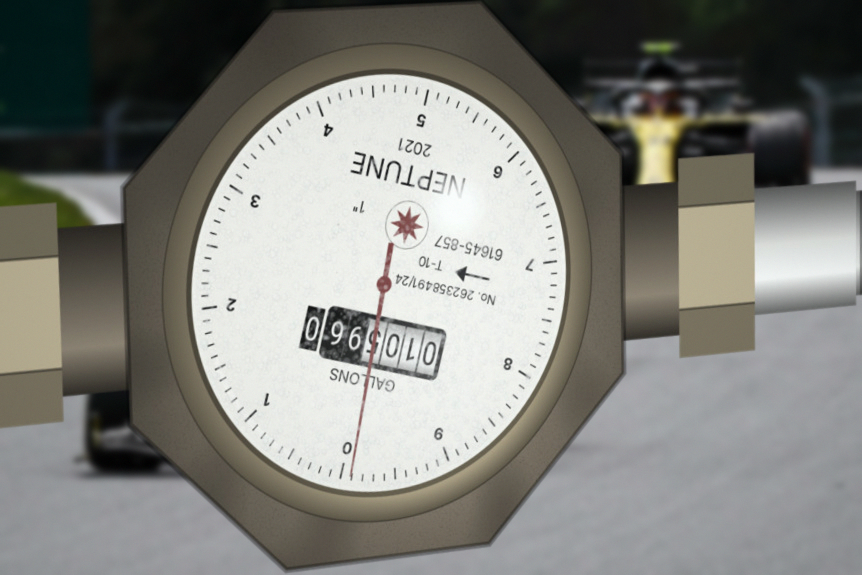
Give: 105959.9,gal
